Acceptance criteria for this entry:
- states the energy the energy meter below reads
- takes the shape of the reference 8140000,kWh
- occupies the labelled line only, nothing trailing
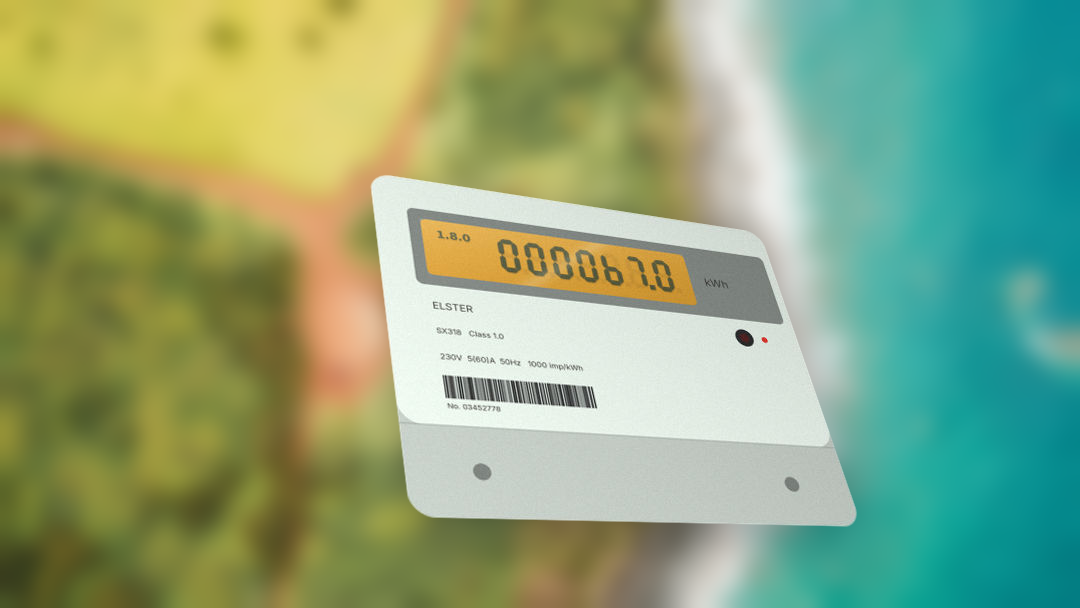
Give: 67.0,kWh
